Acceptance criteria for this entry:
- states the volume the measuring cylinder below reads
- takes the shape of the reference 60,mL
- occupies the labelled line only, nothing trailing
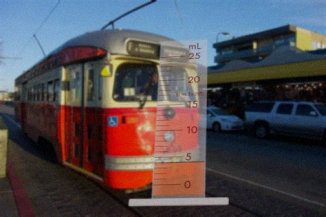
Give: 4,mL
